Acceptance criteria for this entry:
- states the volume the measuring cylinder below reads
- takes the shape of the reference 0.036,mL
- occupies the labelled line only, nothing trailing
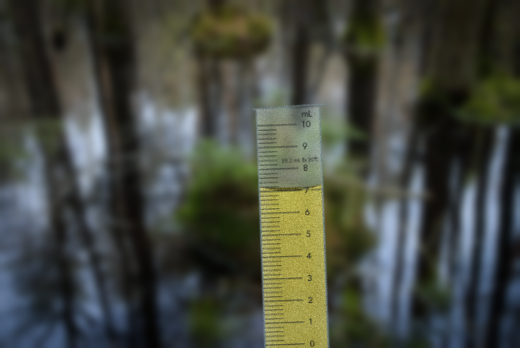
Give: 7,mL
